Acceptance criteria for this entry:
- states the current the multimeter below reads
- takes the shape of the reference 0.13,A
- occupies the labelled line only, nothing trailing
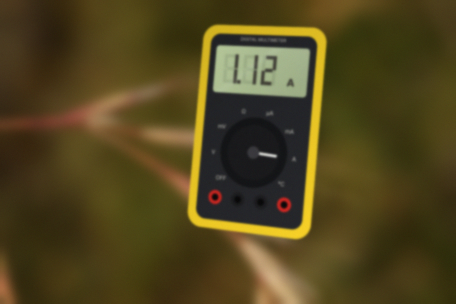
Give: 1.12,A
